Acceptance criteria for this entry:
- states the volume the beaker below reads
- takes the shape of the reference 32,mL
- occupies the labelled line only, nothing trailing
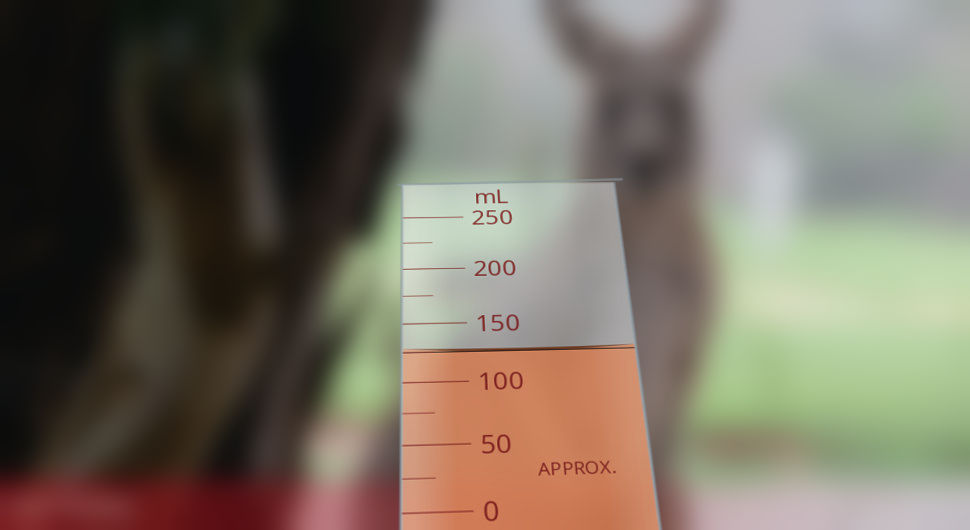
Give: 125,mL
